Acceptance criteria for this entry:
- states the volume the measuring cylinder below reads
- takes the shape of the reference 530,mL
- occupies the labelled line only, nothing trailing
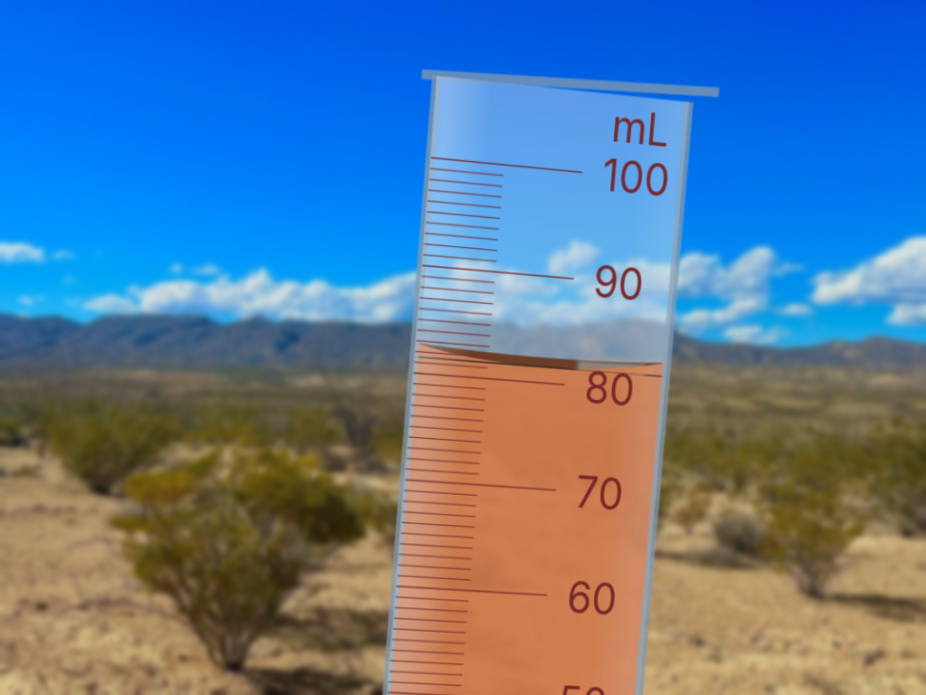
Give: 81.5,mL
